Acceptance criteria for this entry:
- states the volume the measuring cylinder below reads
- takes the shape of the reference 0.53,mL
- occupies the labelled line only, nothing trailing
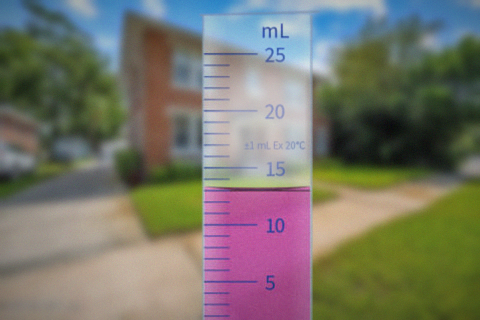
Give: 13,mL
